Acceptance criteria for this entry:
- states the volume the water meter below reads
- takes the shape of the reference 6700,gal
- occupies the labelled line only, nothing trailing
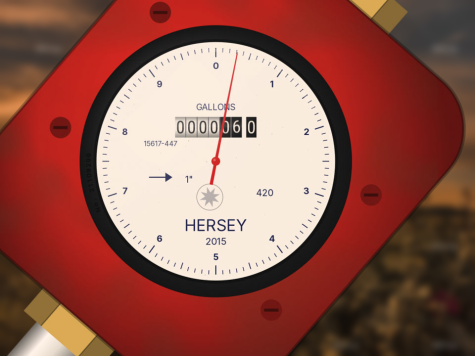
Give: 60.3,gal
